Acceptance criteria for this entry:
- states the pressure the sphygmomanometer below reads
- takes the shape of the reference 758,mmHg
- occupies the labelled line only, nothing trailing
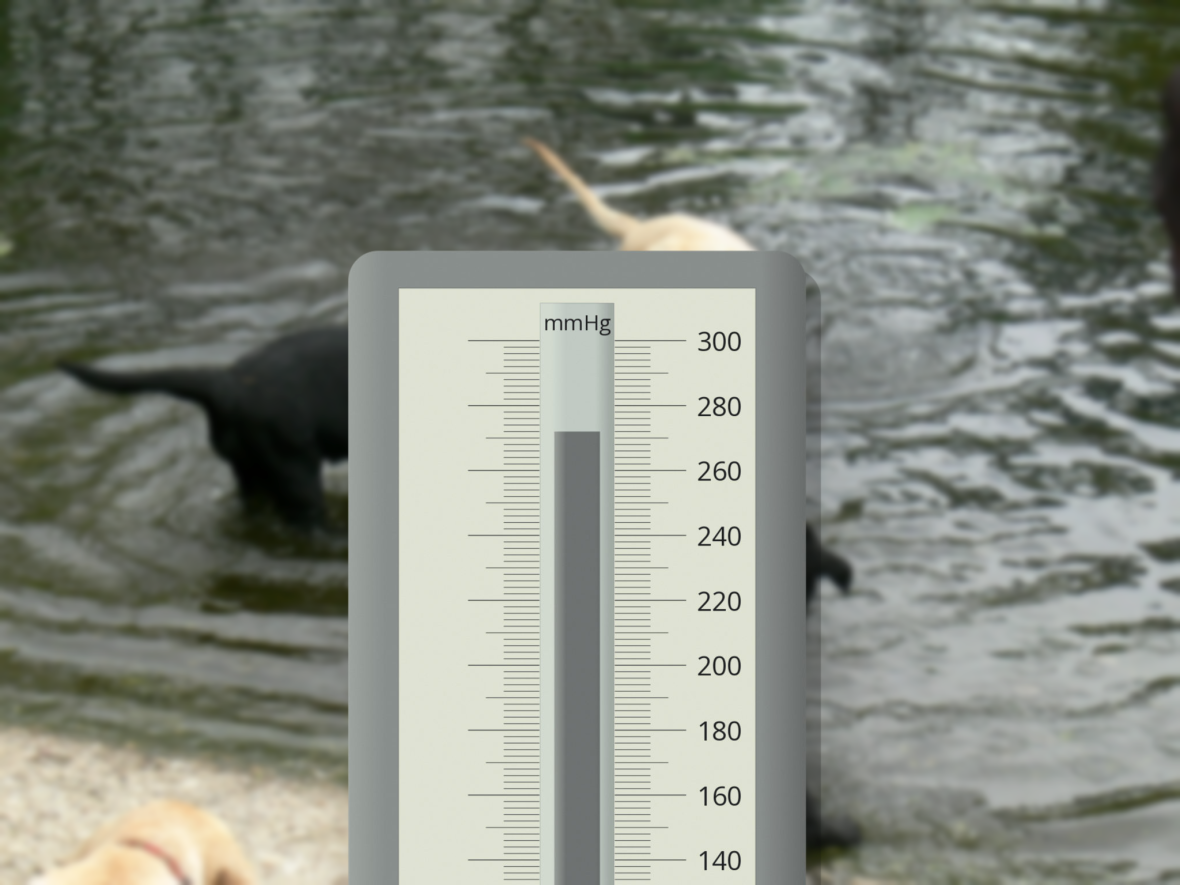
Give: 272,mmHg
